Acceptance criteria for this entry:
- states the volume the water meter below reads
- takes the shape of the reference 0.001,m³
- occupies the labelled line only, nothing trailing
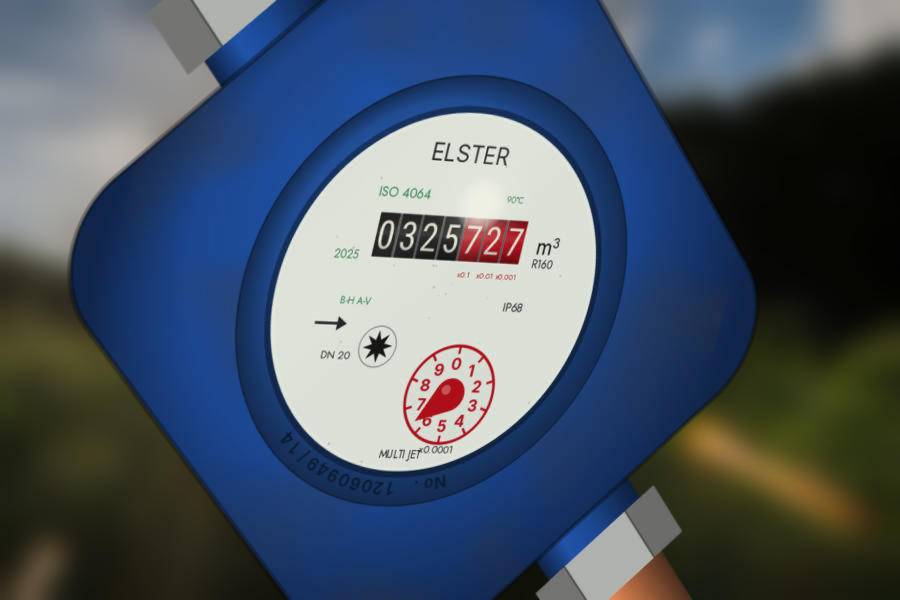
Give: 325.7276,m³
